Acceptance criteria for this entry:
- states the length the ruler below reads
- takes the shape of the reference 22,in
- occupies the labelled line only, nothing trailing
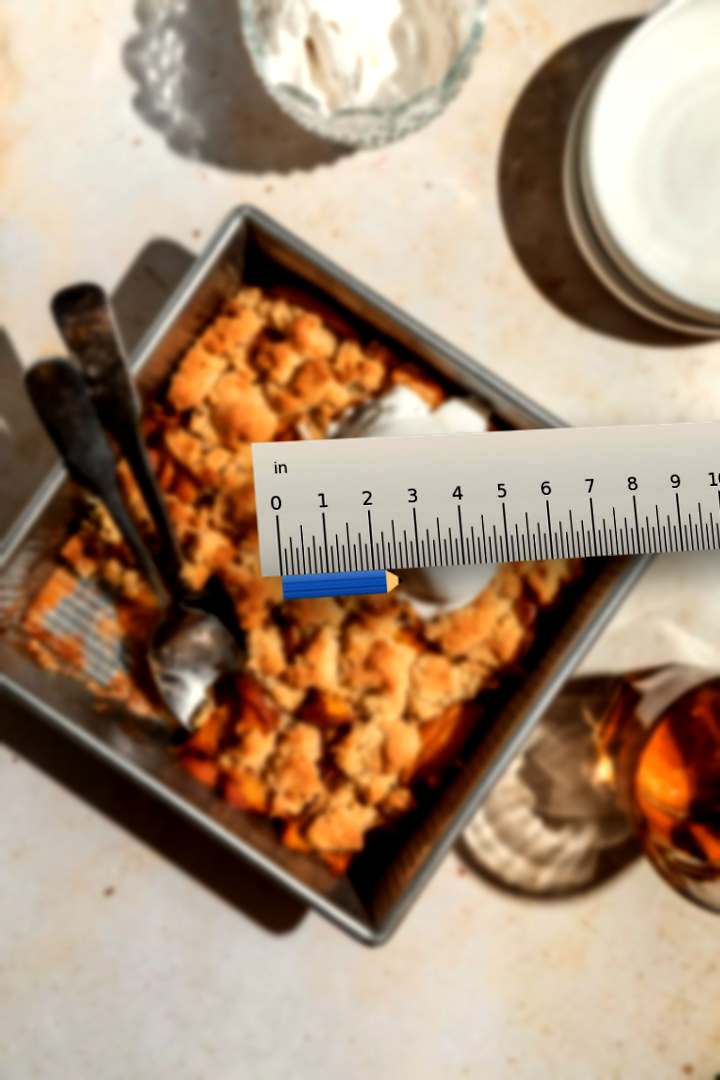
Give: 2.625,in
